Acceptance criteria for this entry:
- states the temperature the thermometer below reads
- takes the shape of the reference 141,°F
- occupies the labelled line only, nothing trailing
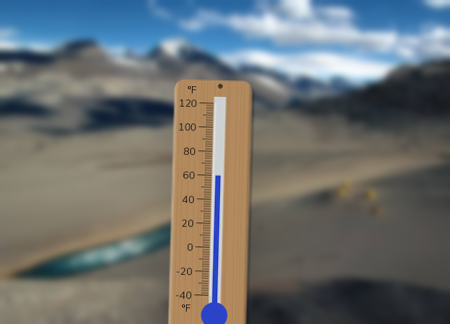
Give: 60,°F
